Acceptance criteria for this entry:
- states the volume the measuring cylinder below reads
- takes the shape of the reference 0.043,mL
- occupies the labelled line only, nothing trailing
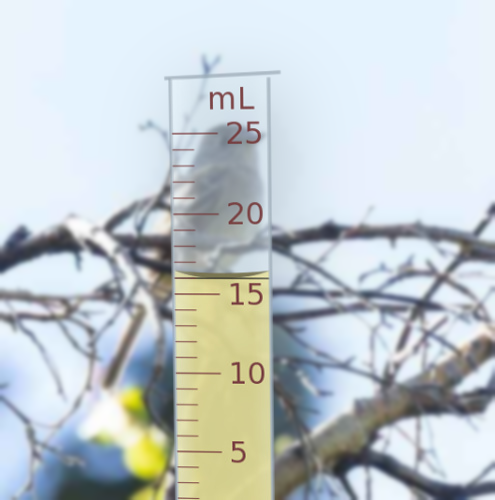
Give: 16,mL
